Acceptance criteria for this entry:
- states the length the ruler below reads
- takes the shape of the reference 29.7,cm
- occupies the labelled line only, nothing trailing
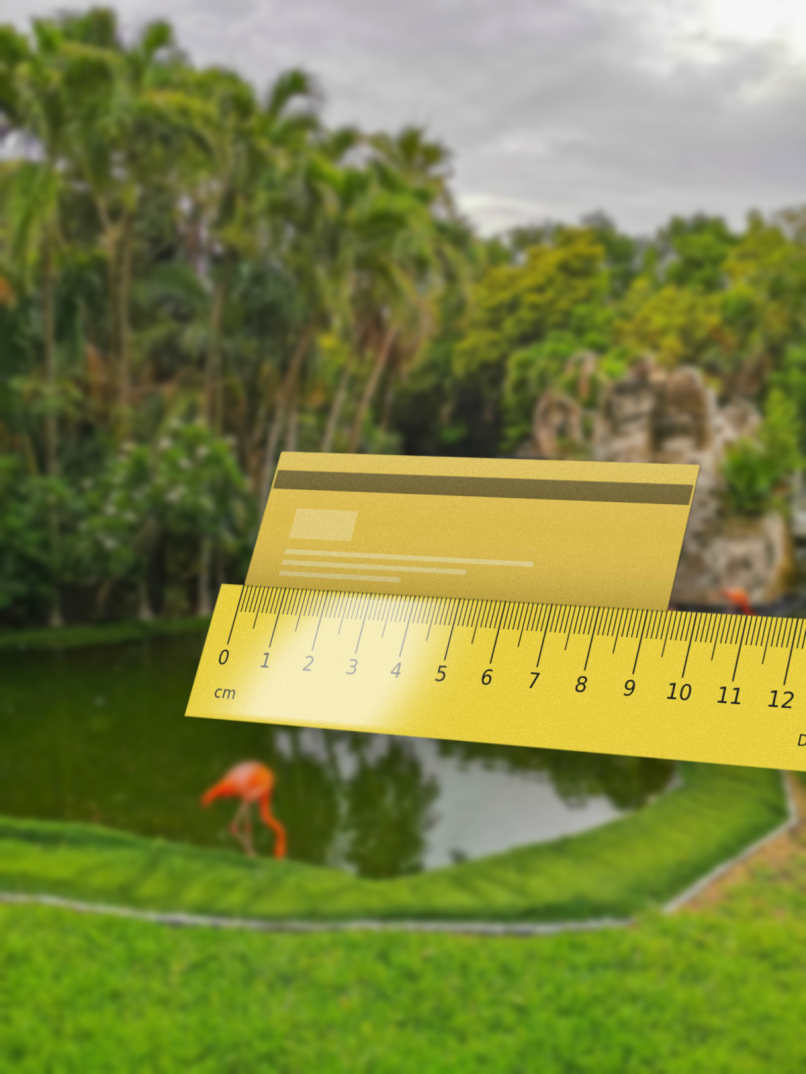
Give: 9.4,cm
